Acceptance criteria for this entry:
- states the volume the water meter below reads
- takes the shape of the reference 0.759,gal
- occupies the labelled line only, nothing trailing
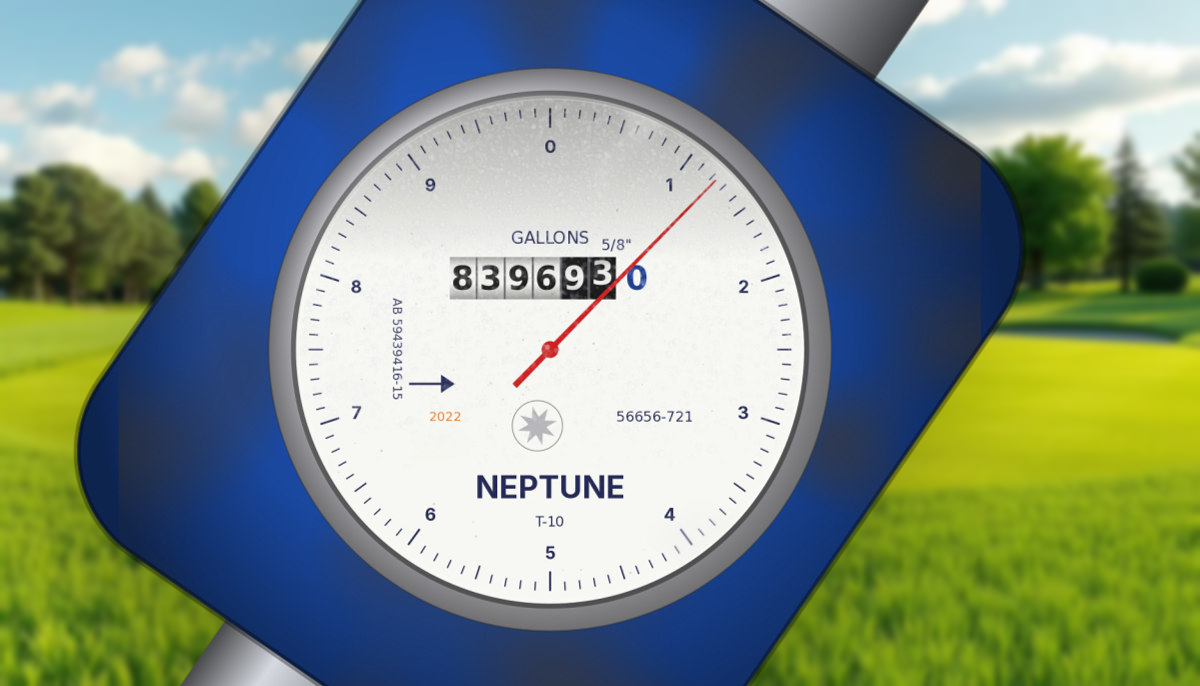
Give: 8396931.2,gal
